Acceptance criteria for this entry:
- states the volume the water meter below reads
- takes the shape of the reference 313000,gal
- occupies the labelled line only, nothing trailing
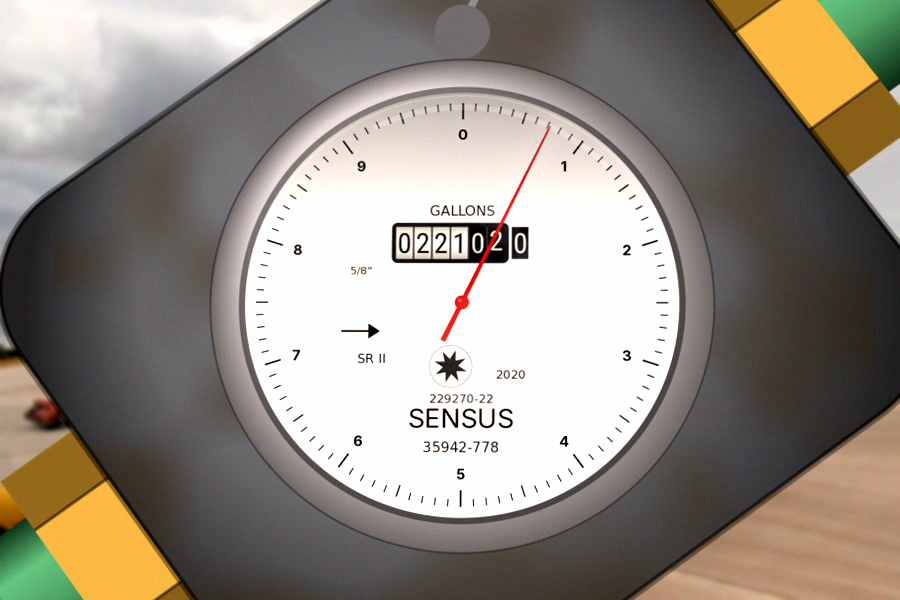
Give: 221020.7,gal
